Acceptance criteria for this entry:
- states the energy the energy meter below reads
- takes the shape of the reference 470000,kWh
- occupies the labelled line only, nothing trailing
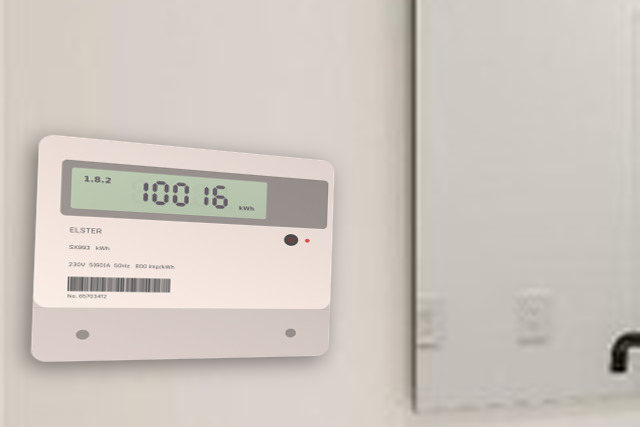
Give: 10016,kWh
